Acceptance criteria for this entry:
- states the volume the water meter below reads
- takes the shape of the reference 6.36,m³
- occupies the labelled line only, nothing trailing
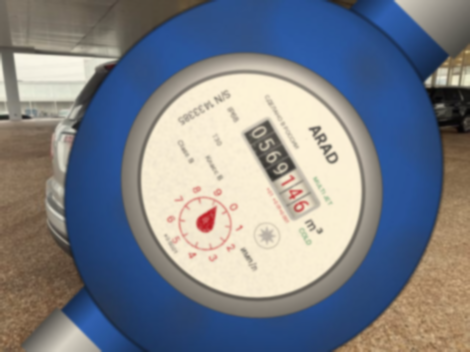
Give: 569.1459,m³
